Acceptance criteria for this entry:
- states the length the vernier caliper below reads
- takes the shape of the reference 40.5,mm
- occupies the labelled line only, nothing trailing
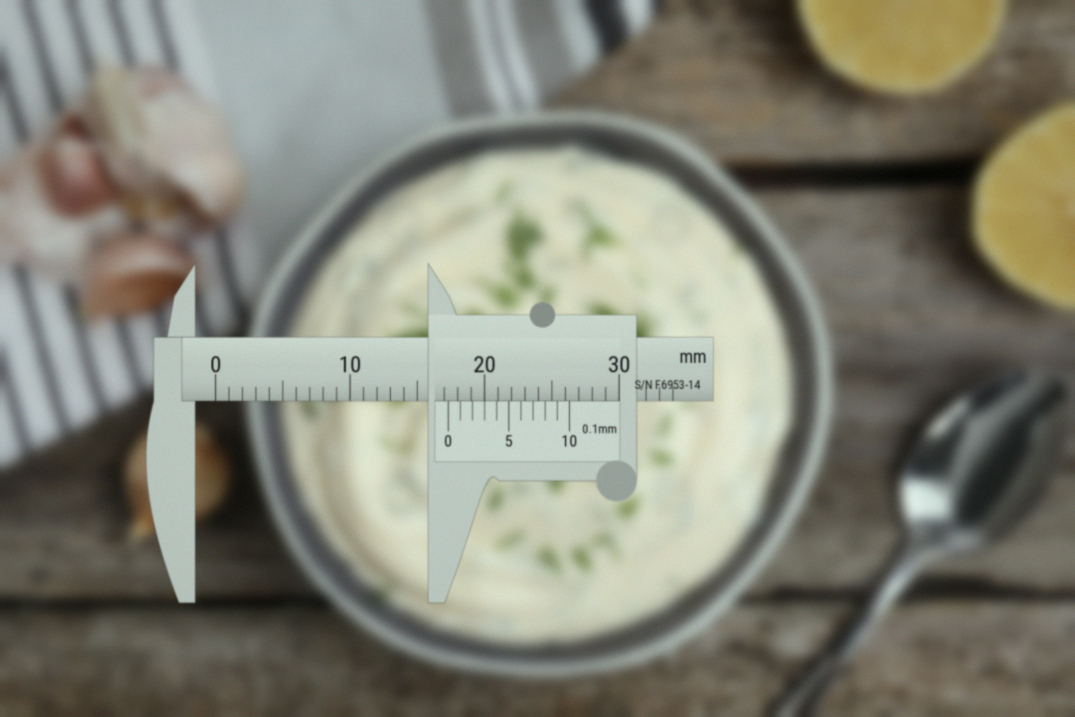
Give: 17.3,mm
